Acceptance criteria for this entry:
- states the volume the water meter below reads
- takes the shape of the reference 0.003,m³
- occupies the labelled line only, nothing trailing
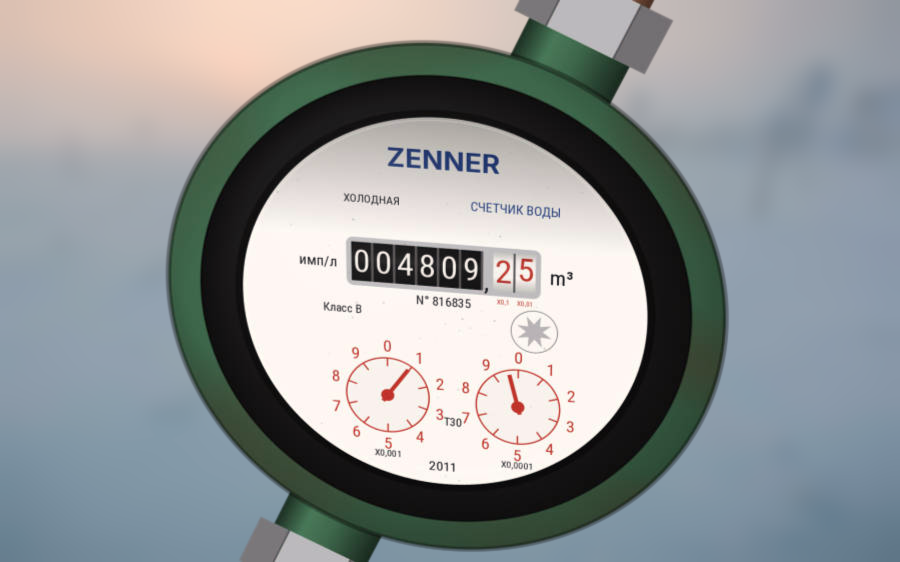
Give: 4809.2509,m³
